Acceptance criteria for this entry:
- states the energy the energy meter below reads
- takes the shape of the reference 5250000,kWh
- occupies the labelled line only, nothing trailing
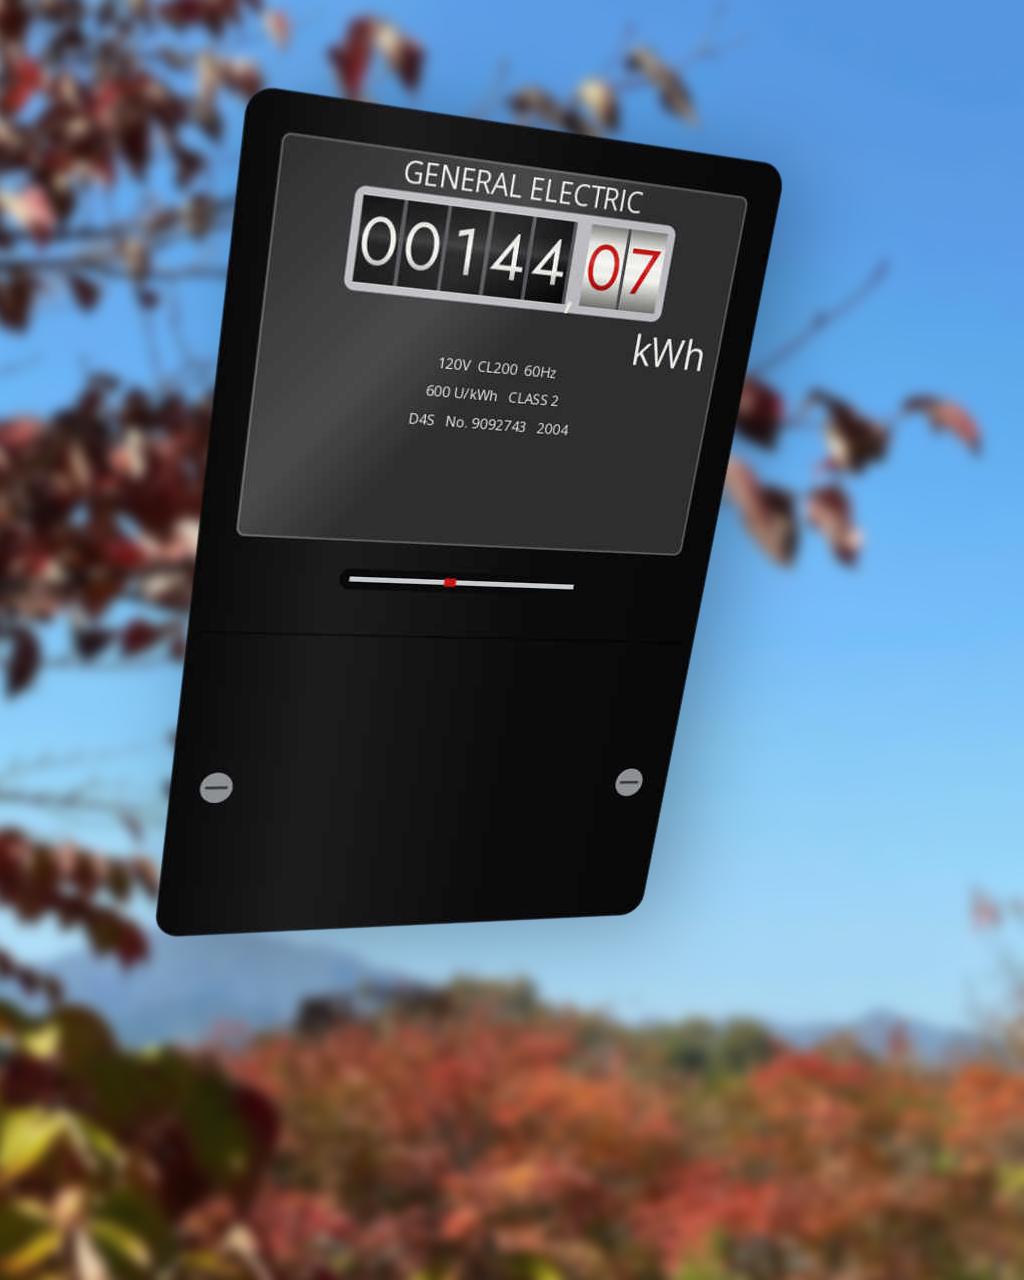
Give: 144.07,kWh
